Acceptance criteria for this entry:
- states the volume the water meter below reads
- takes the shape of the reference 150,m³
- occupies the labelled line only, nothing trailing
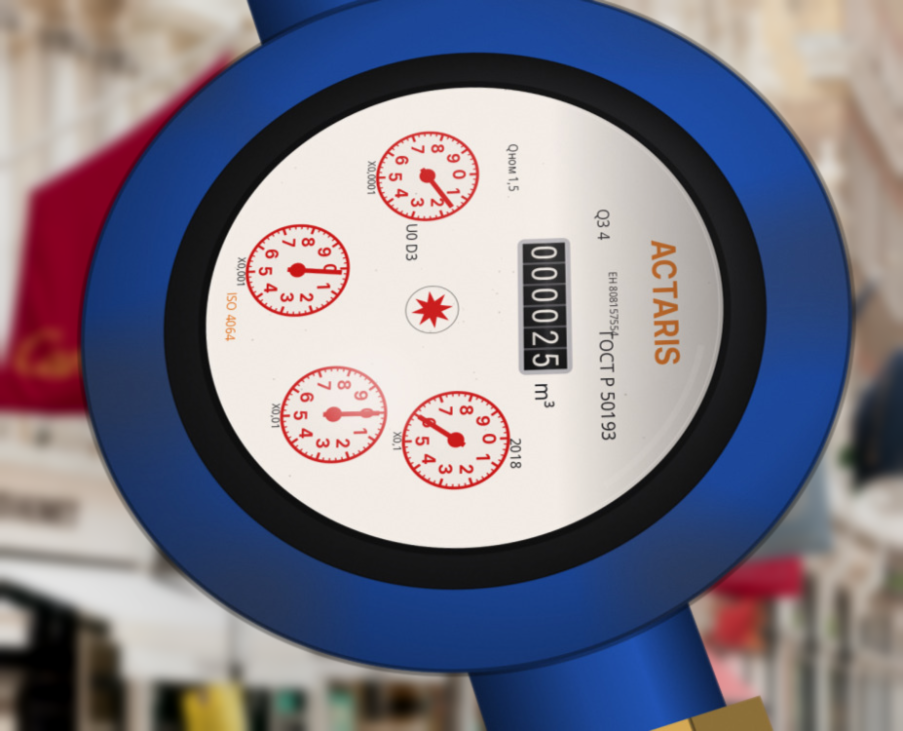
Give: 25.6001,m³
